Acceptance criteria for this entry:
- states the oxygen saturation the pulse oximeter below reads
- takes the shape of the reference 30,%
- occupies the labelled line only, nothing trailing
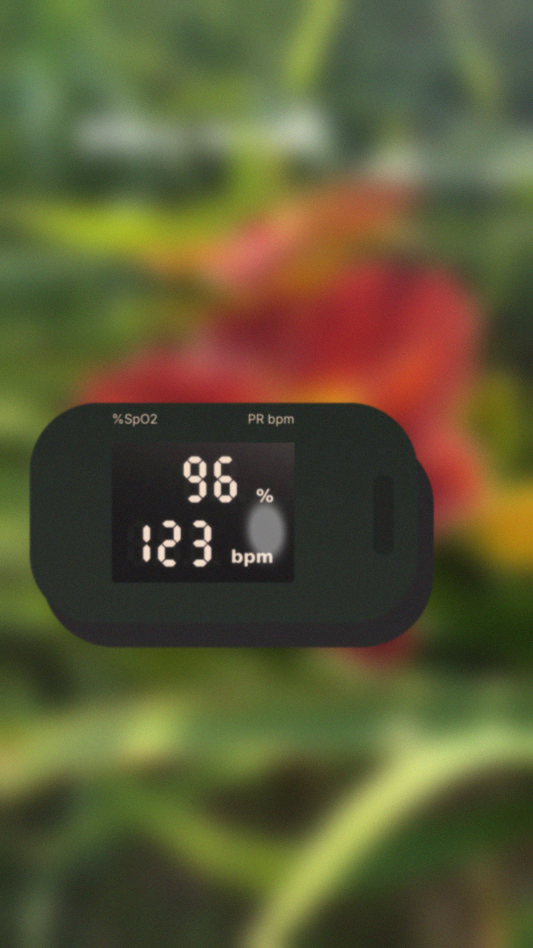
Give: 96,%
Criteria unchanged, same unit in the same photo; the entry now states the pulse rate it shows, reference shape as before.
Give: 123,bpm
